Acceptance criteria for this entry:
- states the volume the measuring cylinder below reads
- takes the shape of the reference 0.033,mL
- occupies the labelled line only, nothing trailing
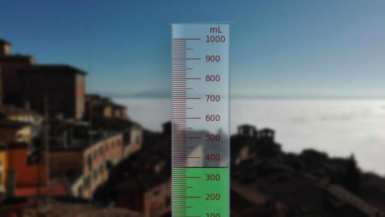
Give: 350,mL
